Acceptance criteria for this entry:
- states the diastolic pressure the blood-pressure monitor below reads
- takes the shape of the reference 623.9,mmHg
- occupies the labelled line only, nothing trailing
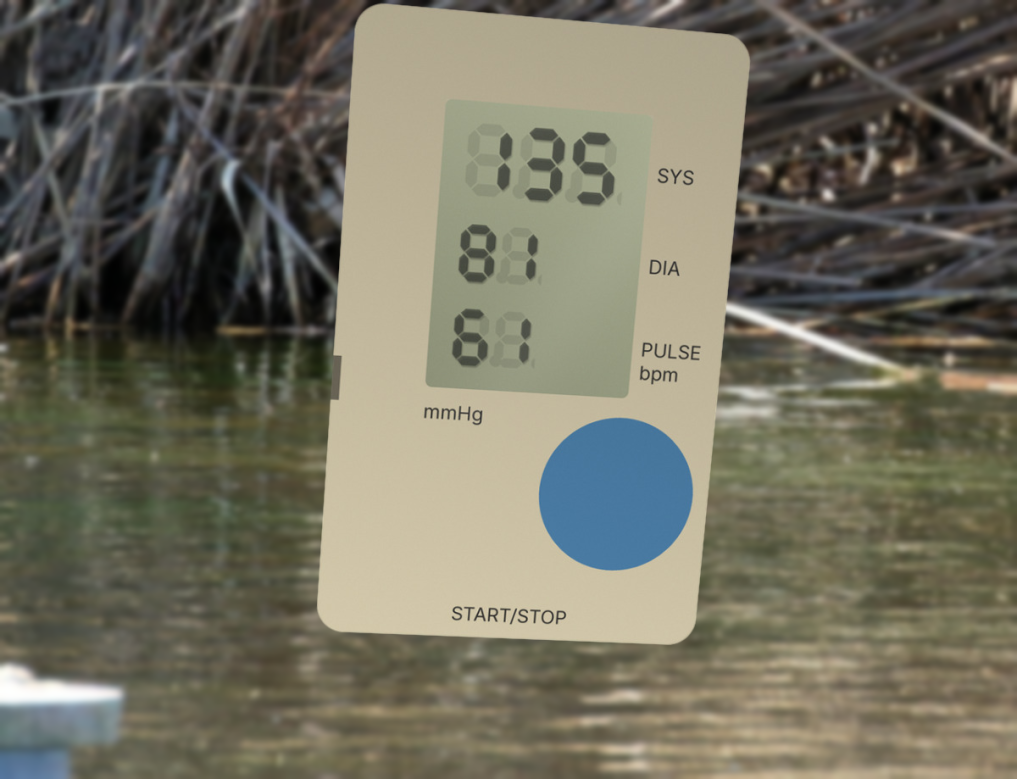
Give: 81,mmHg
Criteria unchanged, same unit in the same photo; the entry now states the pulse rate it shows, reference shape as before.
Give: 61,bpm
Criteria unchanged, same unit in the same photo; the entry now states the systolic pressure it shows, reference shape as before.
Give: 135,mmHg
